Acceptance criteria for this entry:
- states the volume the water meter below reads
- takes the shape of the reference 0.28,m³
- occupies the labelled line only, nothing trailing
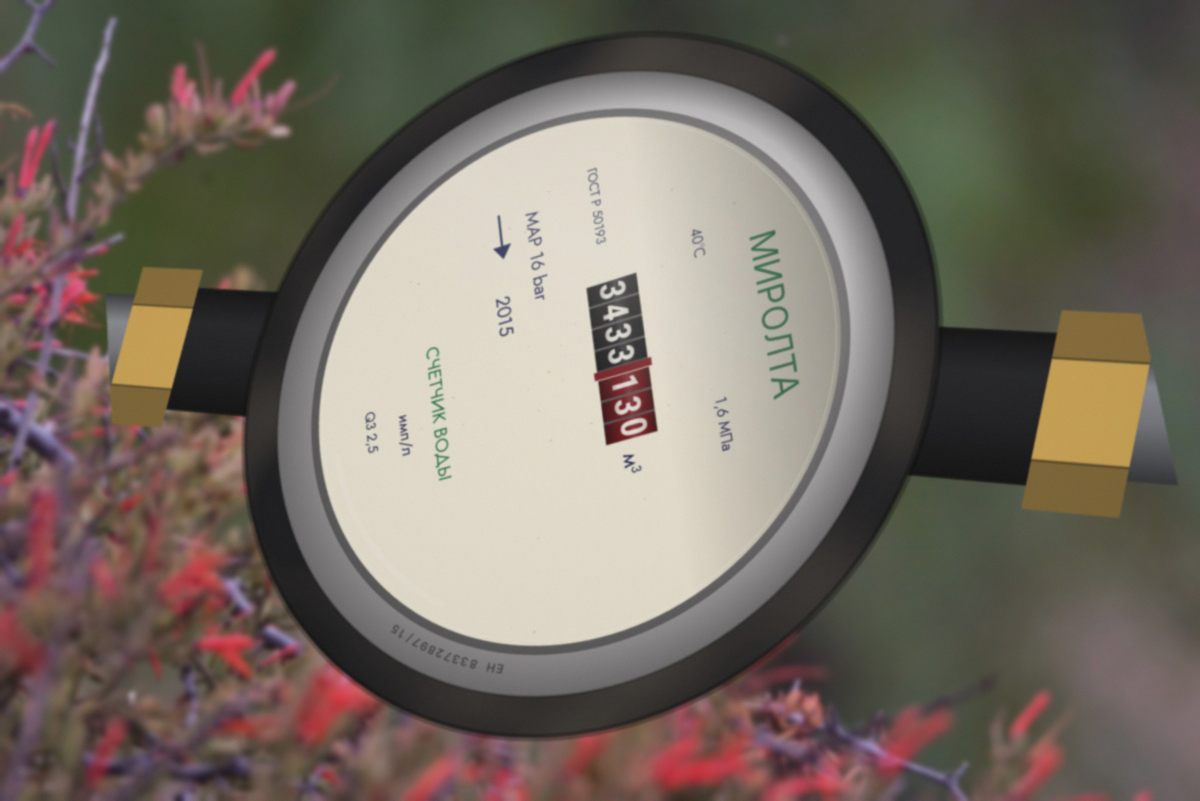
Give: 3433.130,m³
